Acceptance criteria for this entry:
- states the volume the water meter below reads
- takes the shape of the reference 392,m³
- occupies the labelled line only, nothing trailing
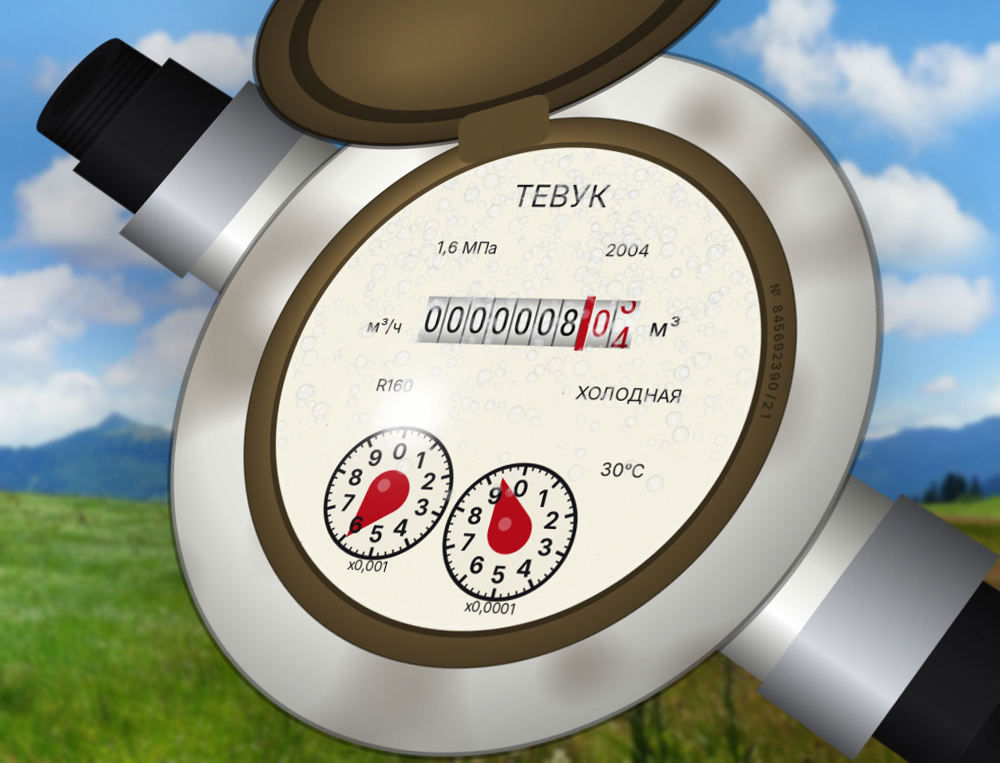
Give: 8.0359,m³
